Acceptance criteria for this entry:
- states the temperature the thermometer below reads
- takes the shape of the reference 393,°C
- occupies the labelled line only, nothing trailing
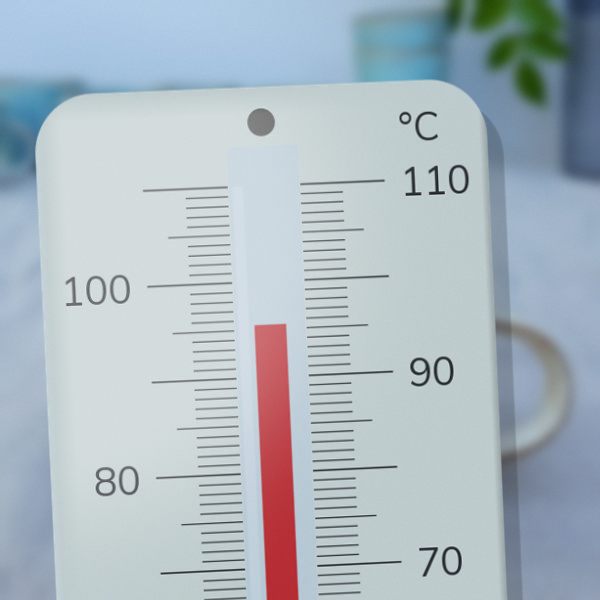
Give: 95.5,°C
